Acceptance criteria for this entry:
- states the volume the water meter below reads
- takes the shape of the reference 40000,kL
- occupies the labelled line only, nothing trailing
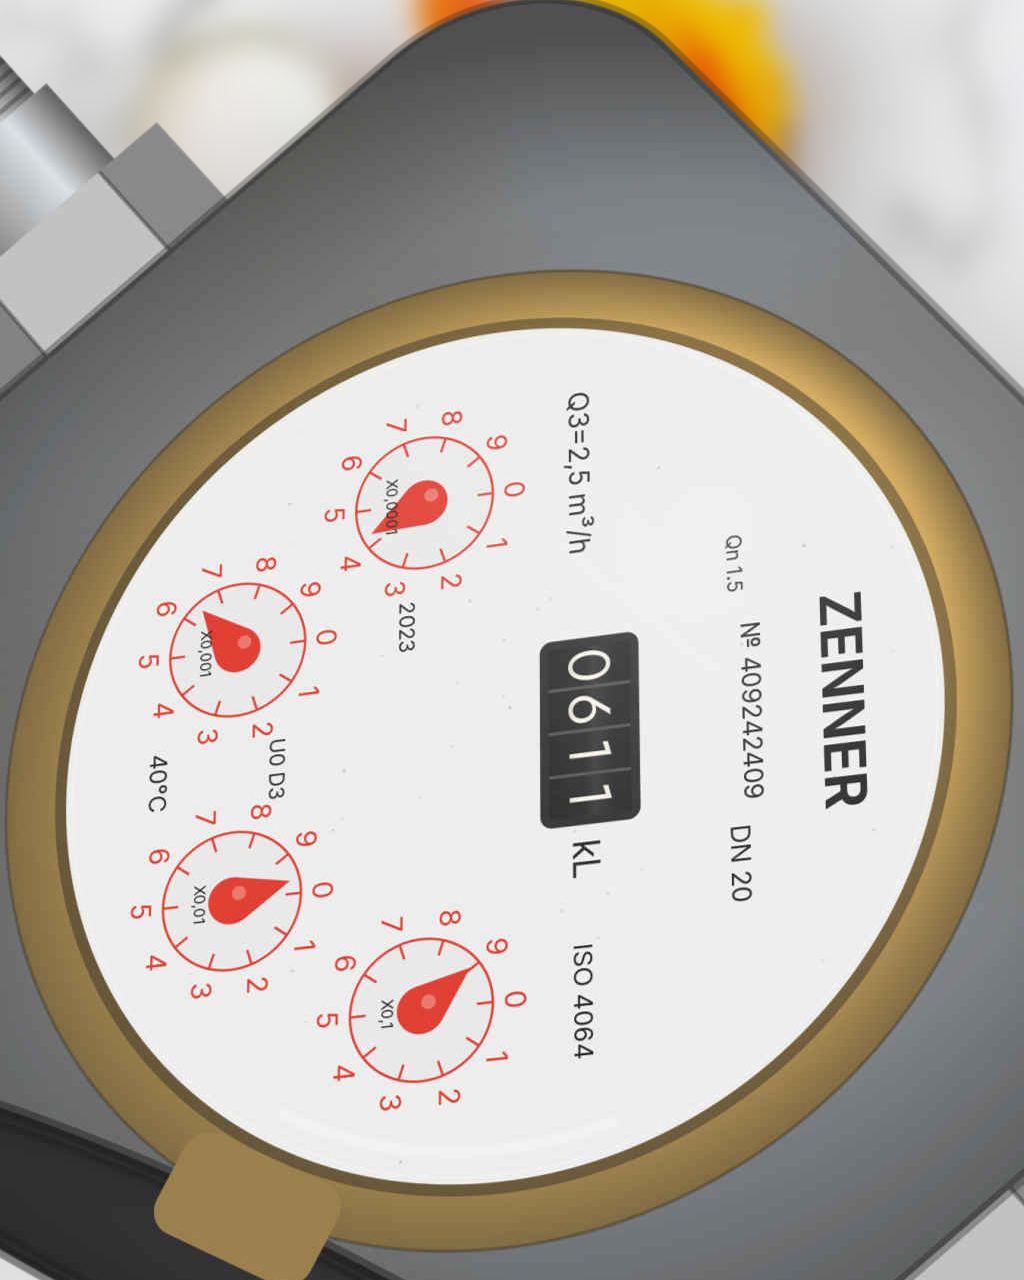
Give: 611.8964,kL
